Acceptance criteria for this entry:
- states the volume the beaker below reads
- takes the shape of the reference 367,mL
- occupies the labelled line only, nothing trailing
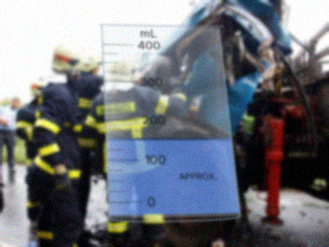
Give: 150,mL
